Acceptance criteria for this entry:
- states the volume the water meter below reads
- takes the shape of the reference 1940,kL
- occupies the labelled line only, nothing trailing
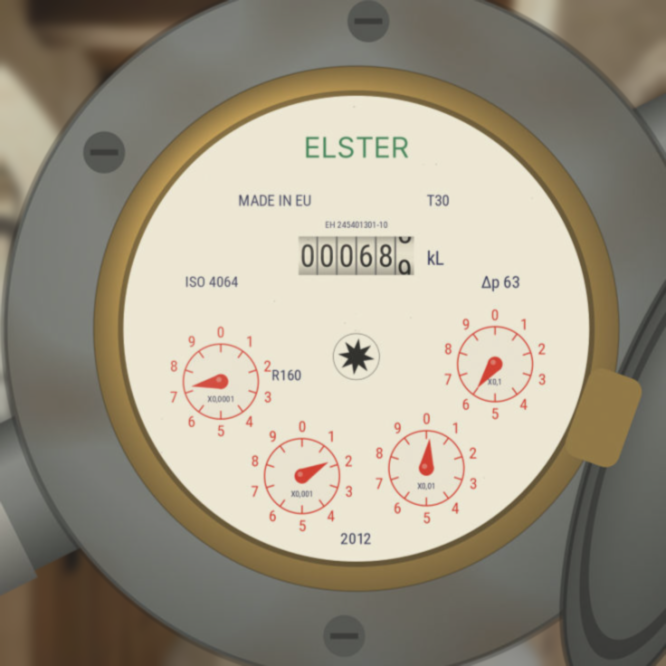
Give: 688.6017,kL
